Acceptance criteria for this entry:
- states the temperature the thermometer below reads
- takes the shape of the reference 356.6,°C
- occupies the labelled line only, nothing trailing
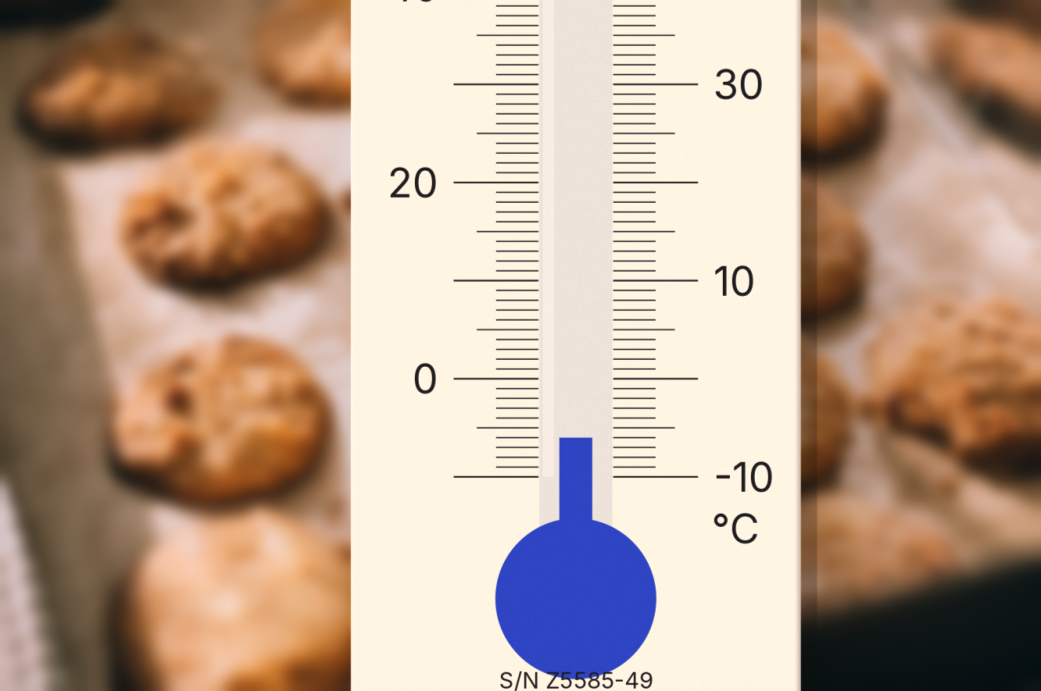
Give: -6,°C
